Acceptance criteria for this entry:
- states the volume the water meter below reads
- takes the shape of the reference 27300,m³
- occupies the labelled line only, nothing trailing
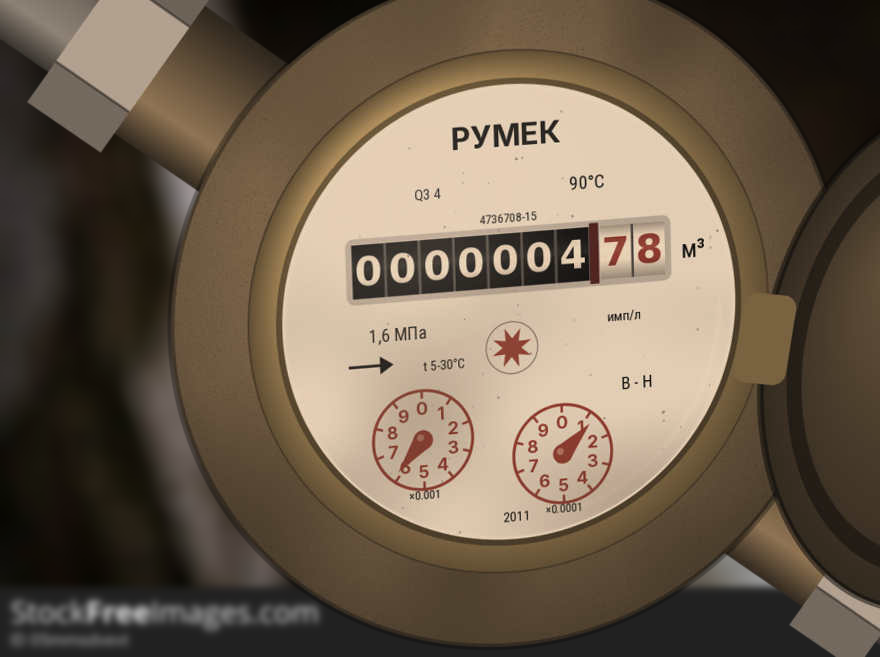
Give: 4.7861,m³
